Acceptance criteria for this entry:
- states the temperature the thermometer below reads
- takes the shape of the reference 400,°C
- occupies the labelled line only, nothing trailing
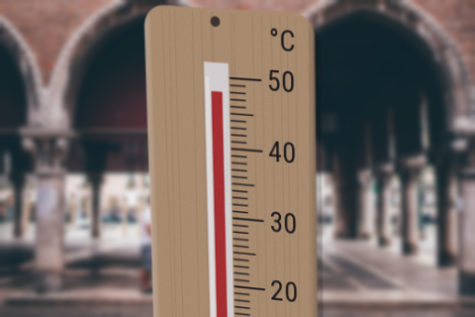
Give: 48,°C
